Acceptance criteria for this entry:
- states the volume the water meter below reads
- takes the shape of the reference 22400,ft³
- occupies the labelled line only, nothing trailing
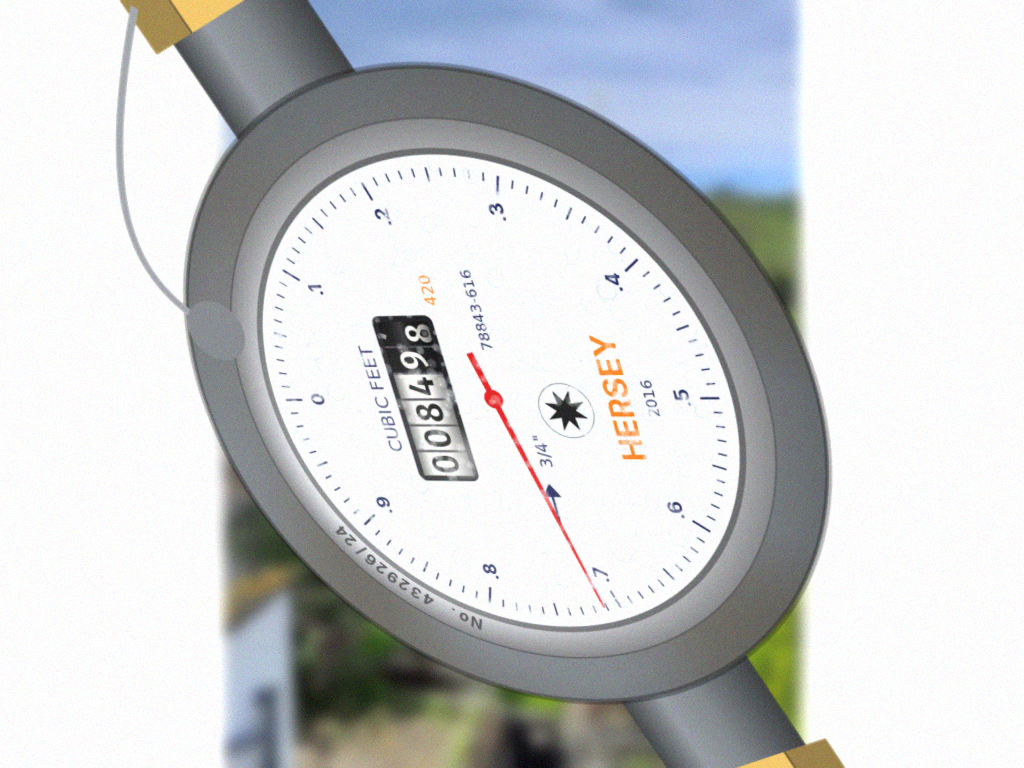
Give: 8497.71,ft³
